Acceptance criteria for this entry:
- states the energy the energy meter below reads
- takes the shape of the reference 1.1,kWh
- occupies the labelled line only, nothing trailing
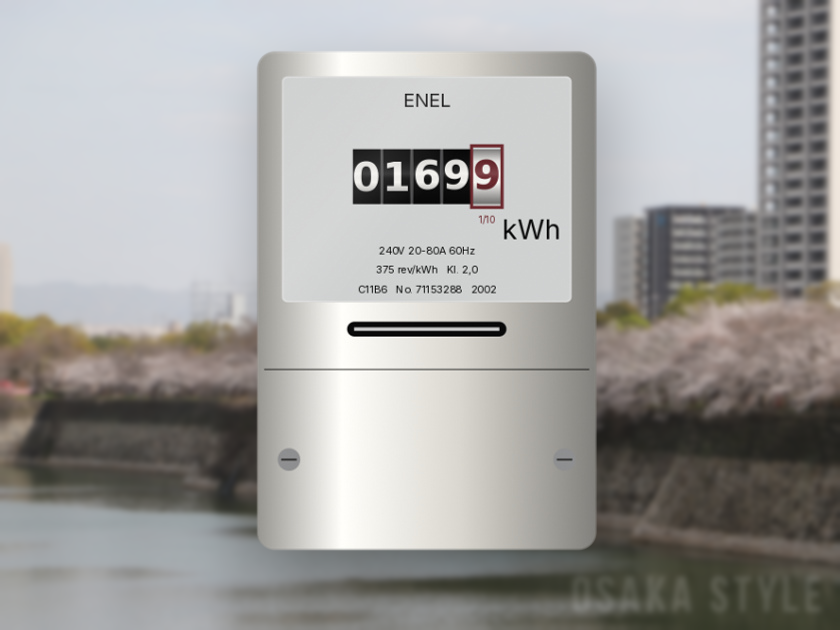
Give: 169.9,kWh
